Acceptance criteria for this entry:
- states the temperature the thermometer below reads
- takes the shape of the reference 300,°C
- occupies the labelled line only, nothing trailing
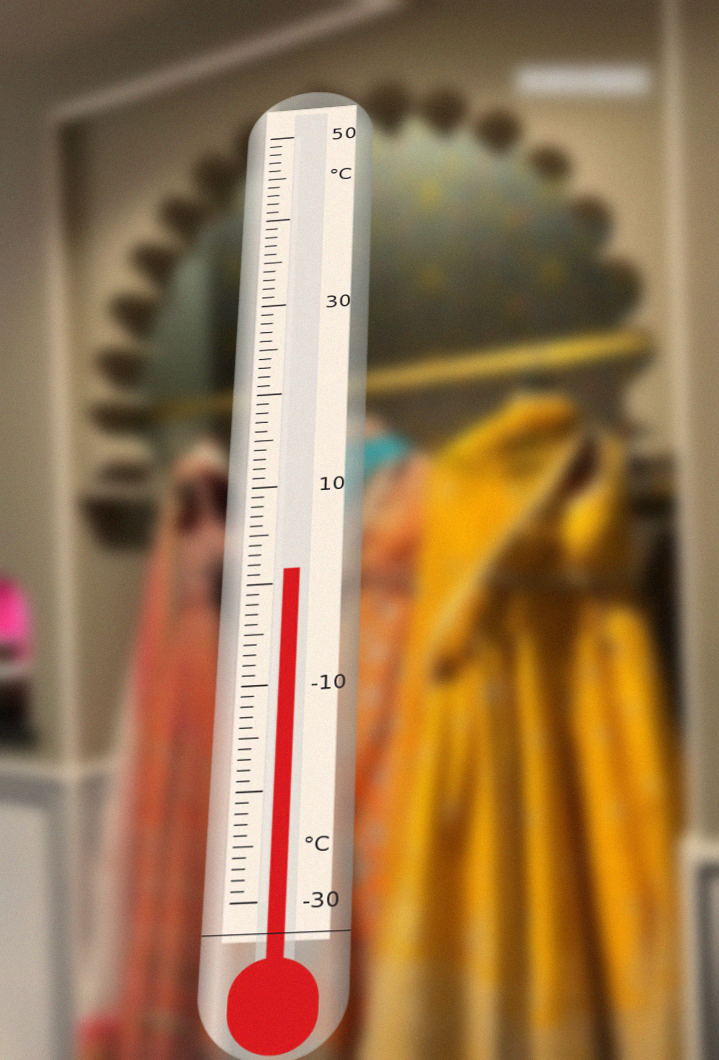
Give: 1.5,°C
